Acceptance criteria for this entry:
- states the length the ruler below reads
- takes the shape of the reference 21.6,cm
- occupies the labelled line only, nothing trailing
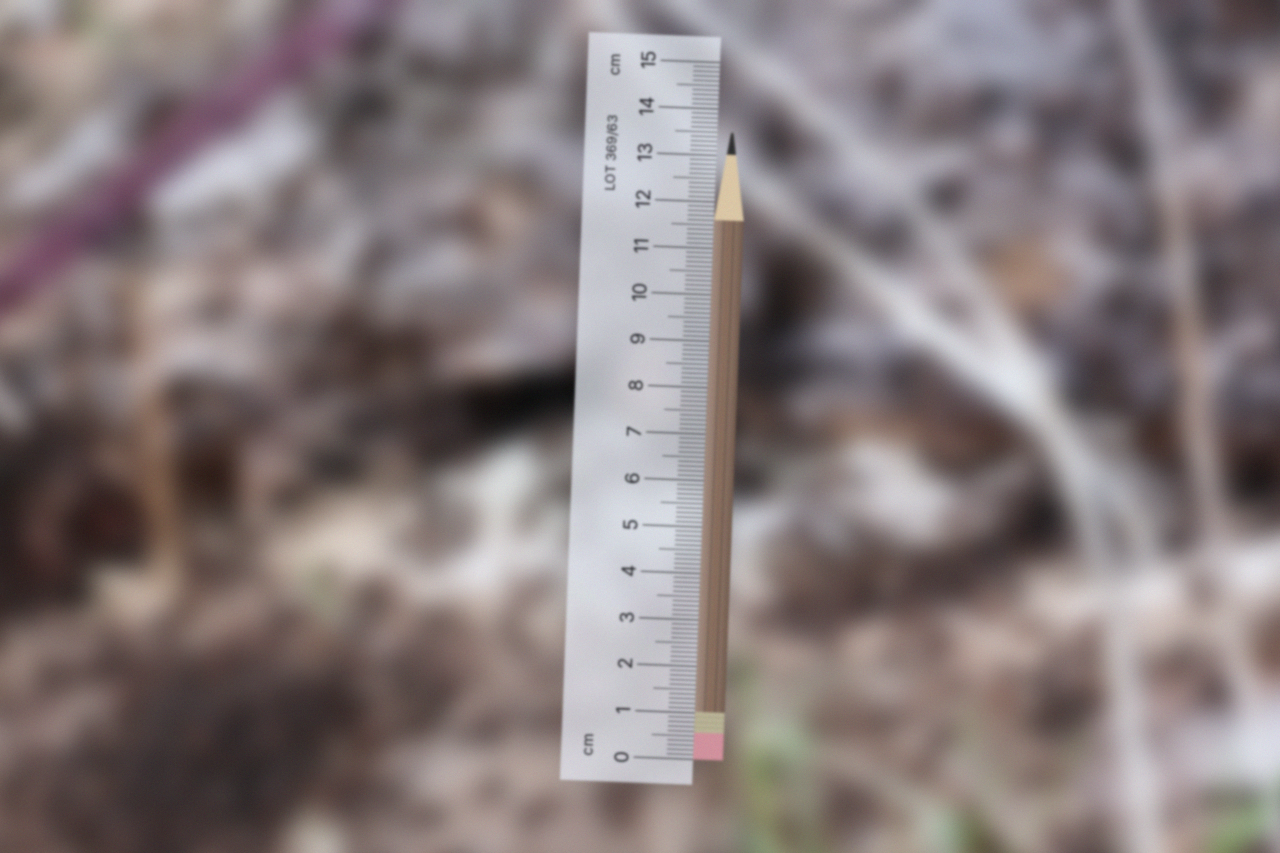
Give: 13.5,cm
